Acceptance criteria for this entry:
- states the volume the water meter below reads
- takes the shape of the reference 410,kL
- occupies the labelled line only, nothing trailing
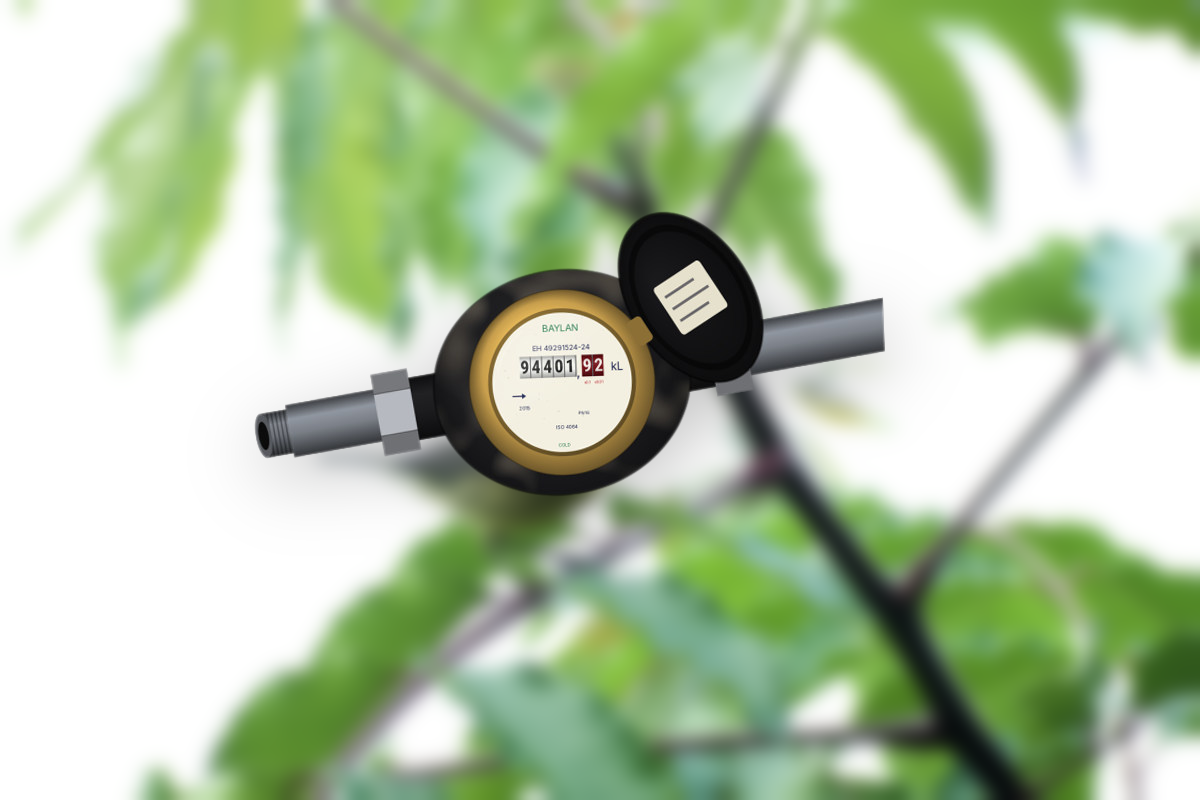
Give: 94401.92,kL
